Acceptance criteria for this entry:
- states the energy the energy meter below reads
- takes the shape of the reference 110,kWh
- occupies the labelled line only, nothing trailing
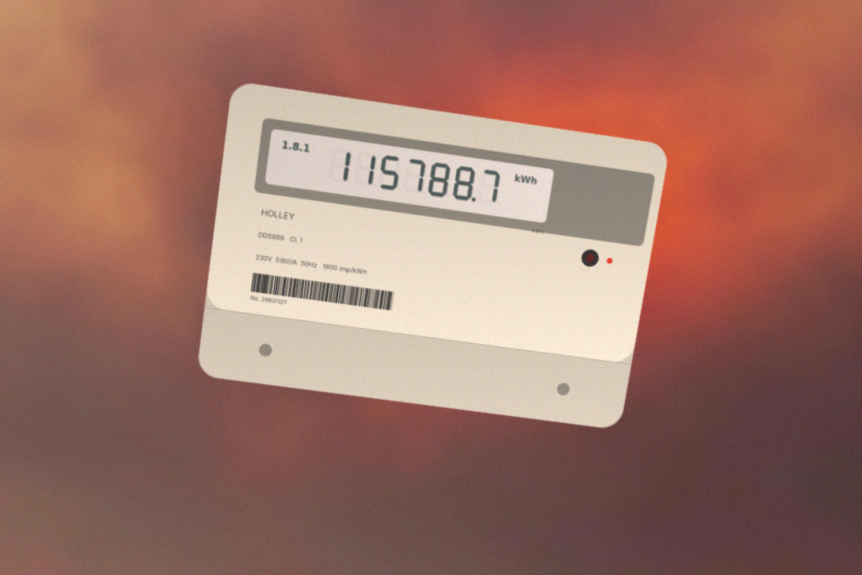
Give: 115788.7,kWh
